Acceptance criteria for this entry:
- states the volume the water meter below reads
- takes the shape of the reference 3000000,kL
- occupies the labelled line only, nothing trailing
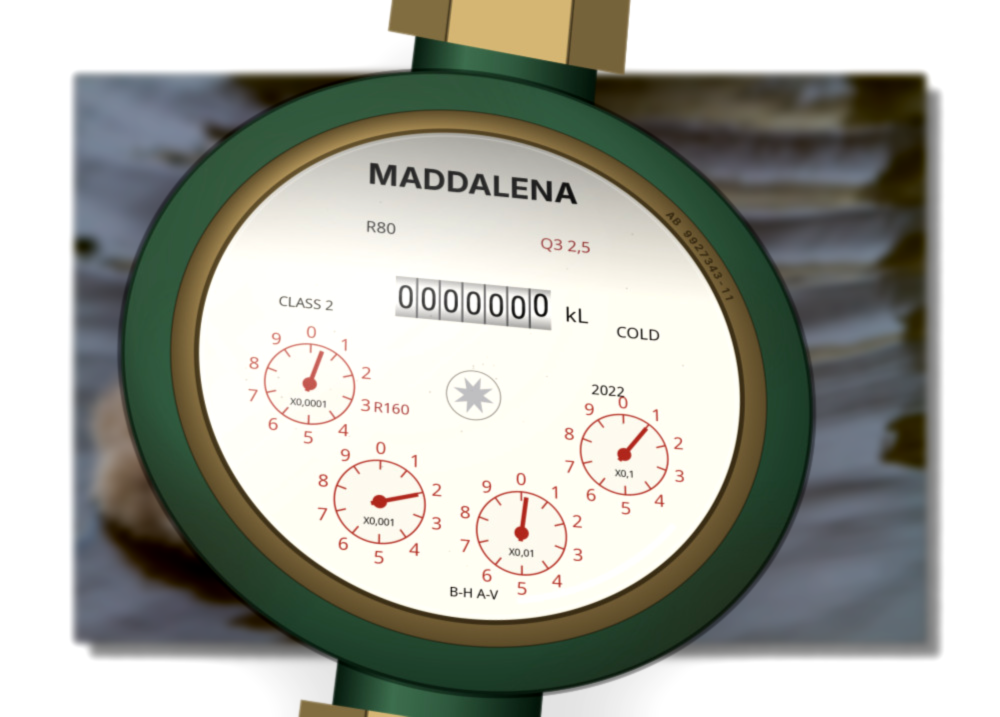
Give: 0.1020,kL
